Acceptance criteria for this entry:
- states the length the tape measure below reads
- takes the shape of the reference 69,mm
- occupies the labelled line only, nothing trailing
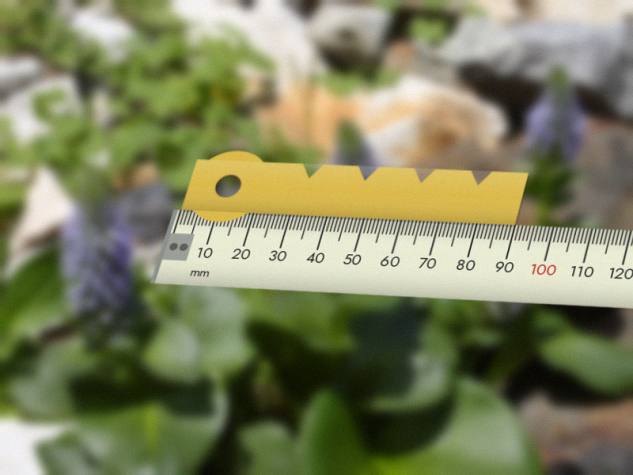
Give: 90,mm
